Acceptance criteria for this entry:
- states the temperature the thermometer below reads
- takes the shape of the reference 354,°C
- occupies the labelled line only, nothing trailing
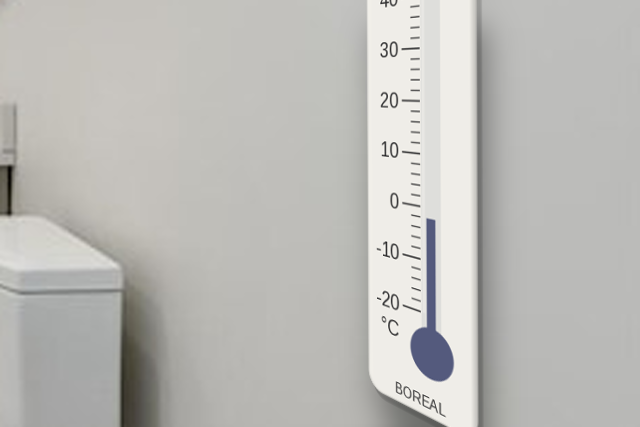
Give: -2,°C
